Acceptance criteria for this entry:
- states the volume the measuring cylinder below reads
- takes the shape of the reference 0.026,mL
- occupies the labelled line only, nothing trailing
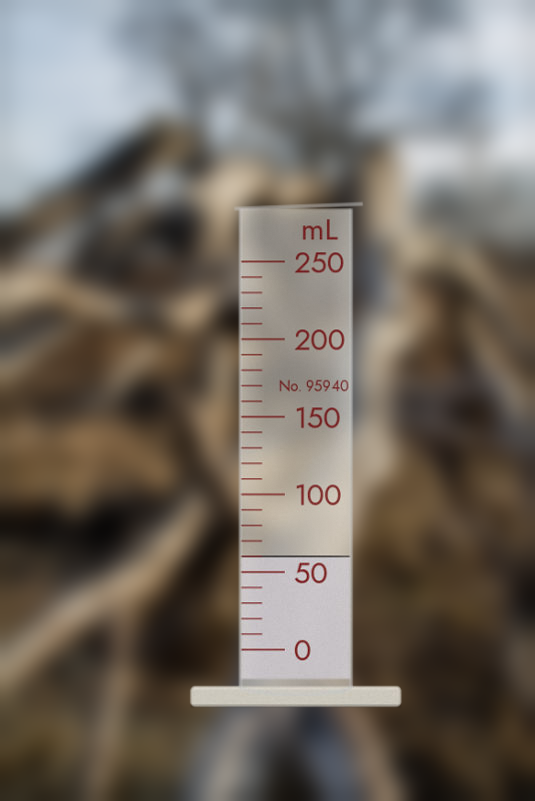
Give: 60,mL
